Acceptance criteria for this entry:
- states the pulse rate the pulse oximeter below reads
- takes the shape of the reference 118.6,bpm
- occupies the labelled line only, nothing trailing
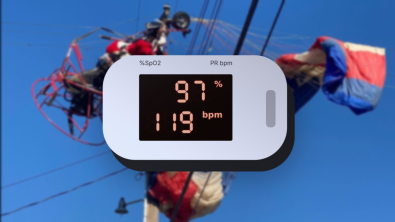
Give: 119,bpm
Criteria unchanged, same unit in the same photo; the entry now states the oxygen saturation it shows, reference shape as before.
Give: 97,%
